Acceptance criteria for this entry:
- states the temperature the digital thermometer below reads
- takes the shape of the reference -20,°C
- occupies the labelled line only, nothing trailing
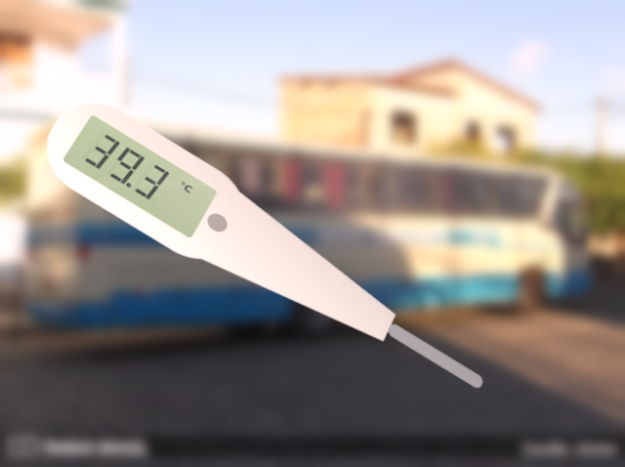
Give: 39.3,°C
